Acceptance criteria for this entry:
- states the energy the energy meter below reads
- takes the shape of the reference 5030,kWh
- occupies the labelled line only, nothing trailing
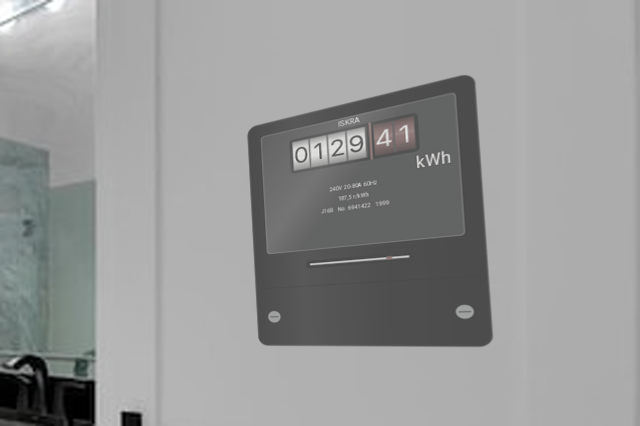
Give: 129.41,kWh
